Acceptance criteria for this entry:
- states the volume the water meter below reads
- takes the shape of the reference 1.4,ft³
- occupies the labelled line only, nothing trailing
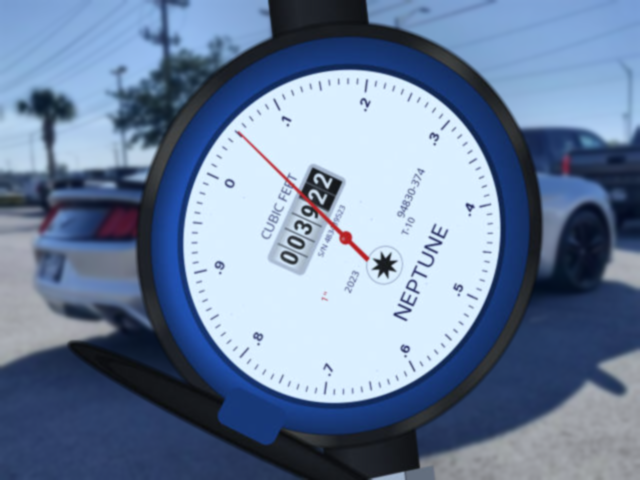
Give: 3922.05,ft³
